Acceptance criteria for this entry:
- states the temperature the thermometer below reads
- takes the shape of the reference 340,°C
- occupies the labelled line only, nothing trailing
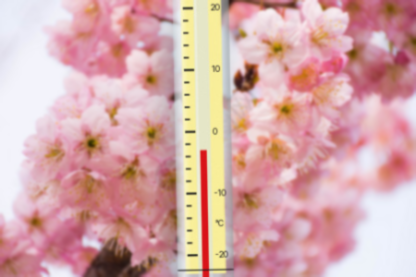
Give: -3,°C
